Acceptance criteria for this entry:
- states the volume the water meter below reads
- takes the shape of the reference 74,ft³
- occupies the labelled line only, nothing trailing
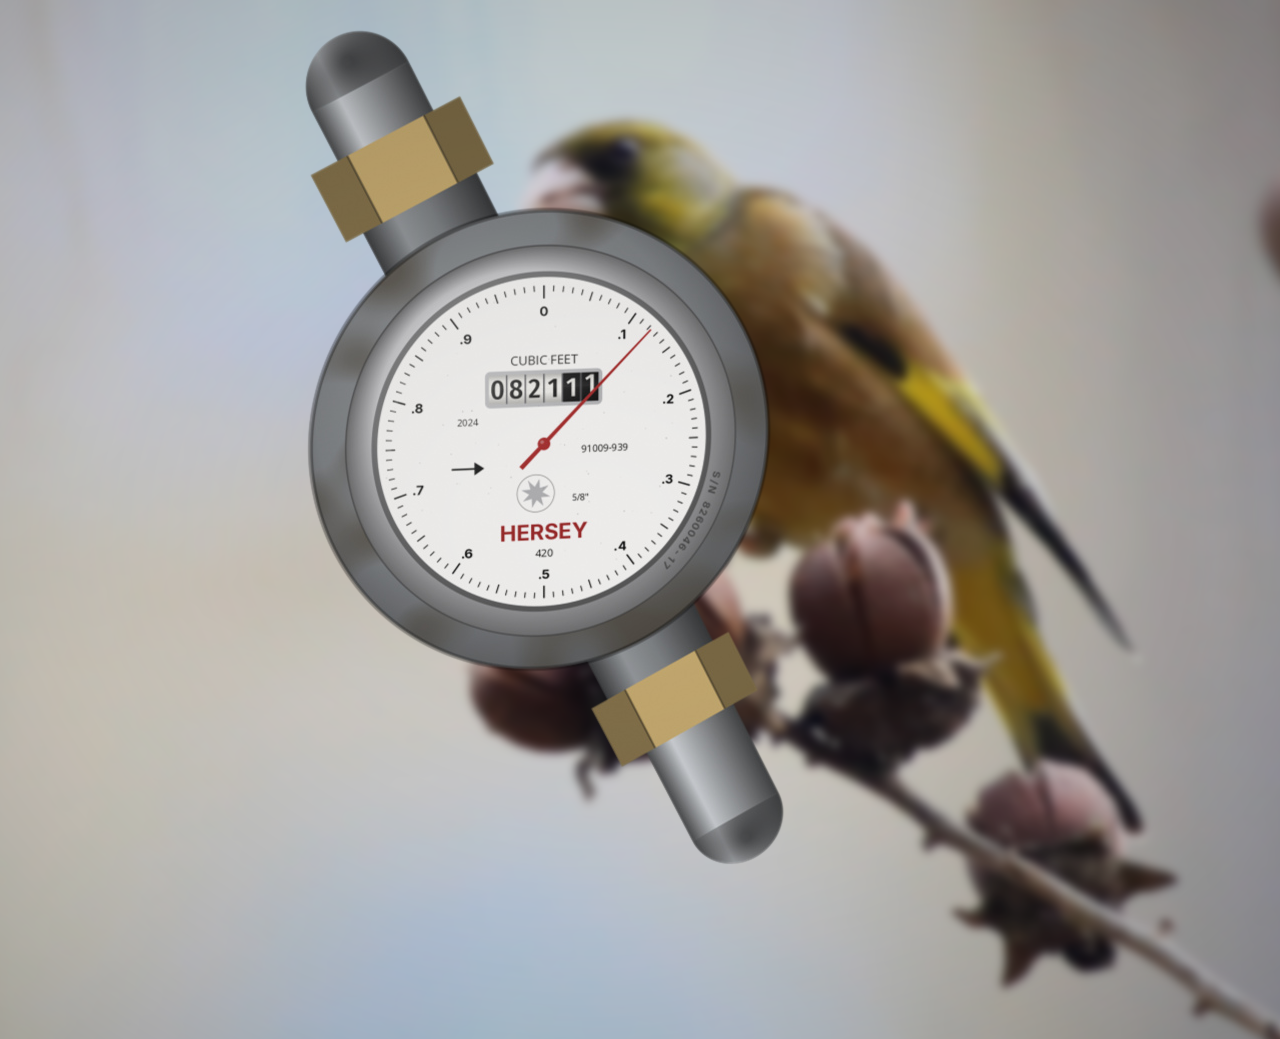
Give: 82111.12,ft³
